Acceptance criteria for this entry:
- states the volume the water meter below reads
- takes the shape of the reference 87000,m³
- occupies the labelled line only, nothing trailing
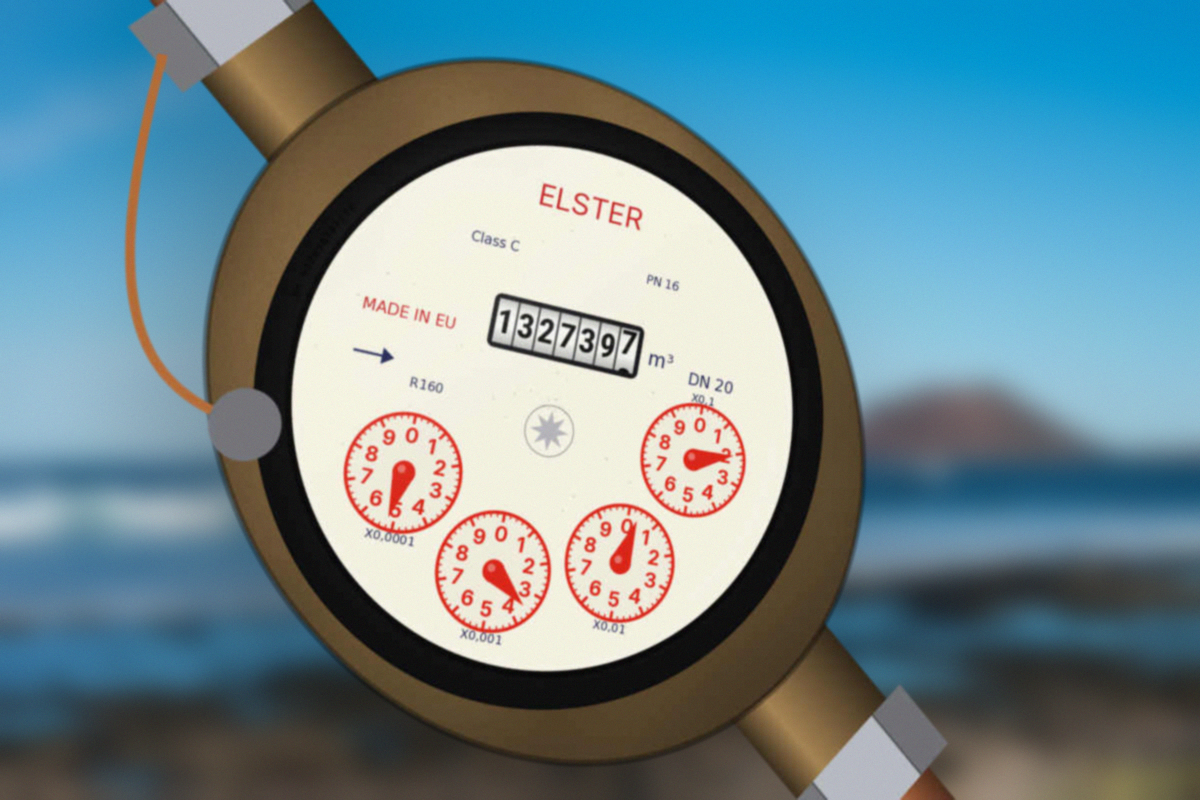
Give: 1327397.2035,m³
